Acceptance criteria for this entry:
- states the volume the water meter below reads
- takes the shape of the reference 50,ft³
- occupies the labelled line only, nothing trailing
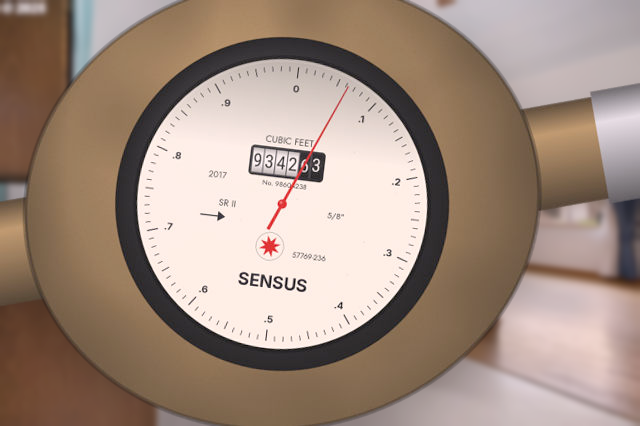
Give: 934263.06,ft³
